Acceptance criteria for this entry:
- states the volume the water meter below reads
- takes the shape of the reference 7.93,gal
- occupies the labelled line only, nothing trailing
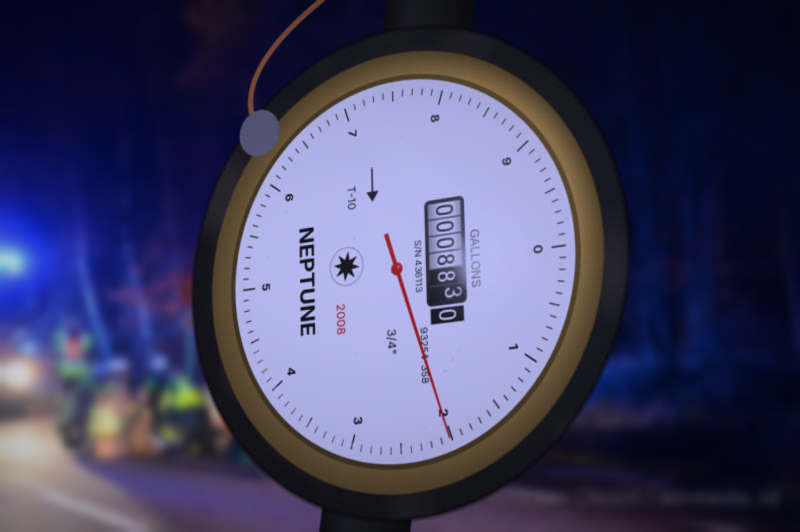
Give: 8832.0,gal
